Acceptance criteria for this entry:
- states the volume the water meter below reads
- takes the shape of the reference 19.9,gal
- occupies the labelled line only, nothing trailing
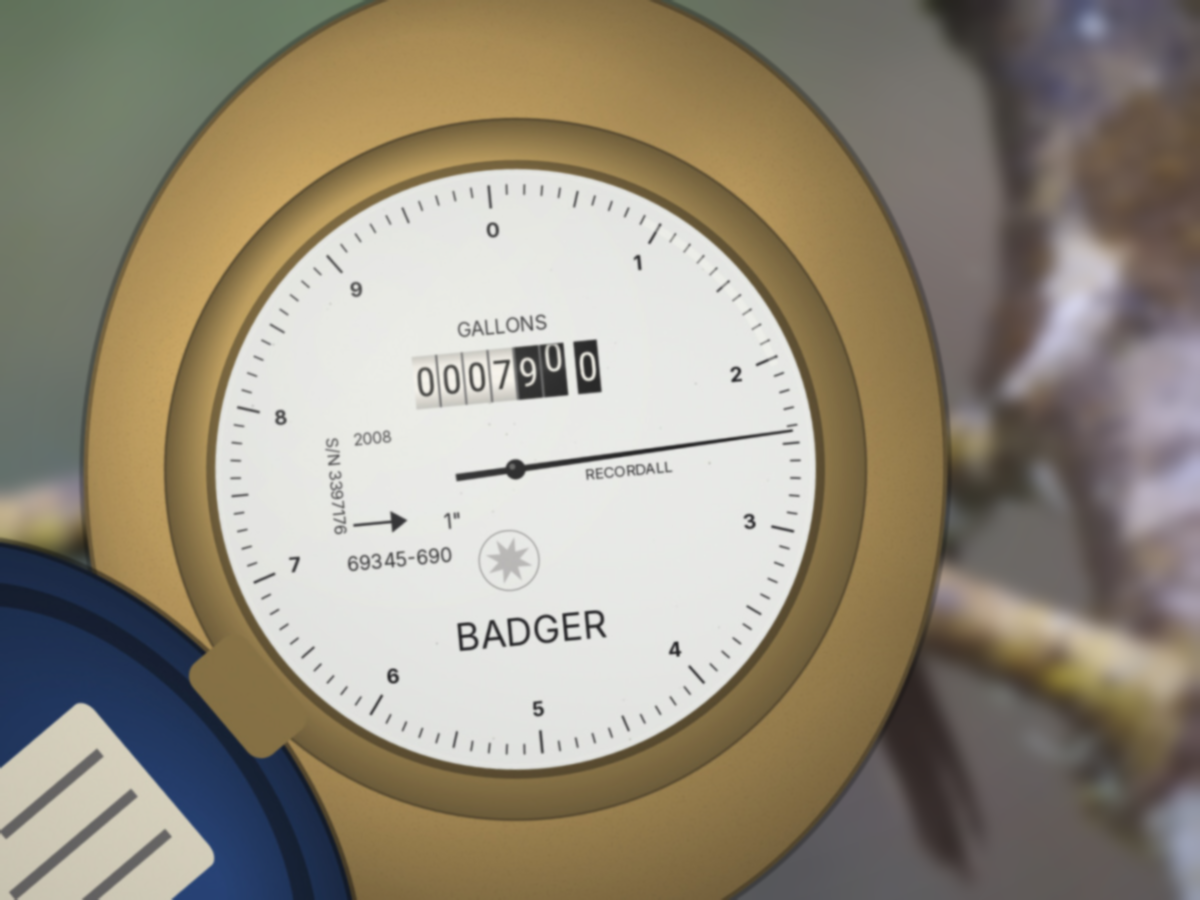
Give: 7902.4,gal
